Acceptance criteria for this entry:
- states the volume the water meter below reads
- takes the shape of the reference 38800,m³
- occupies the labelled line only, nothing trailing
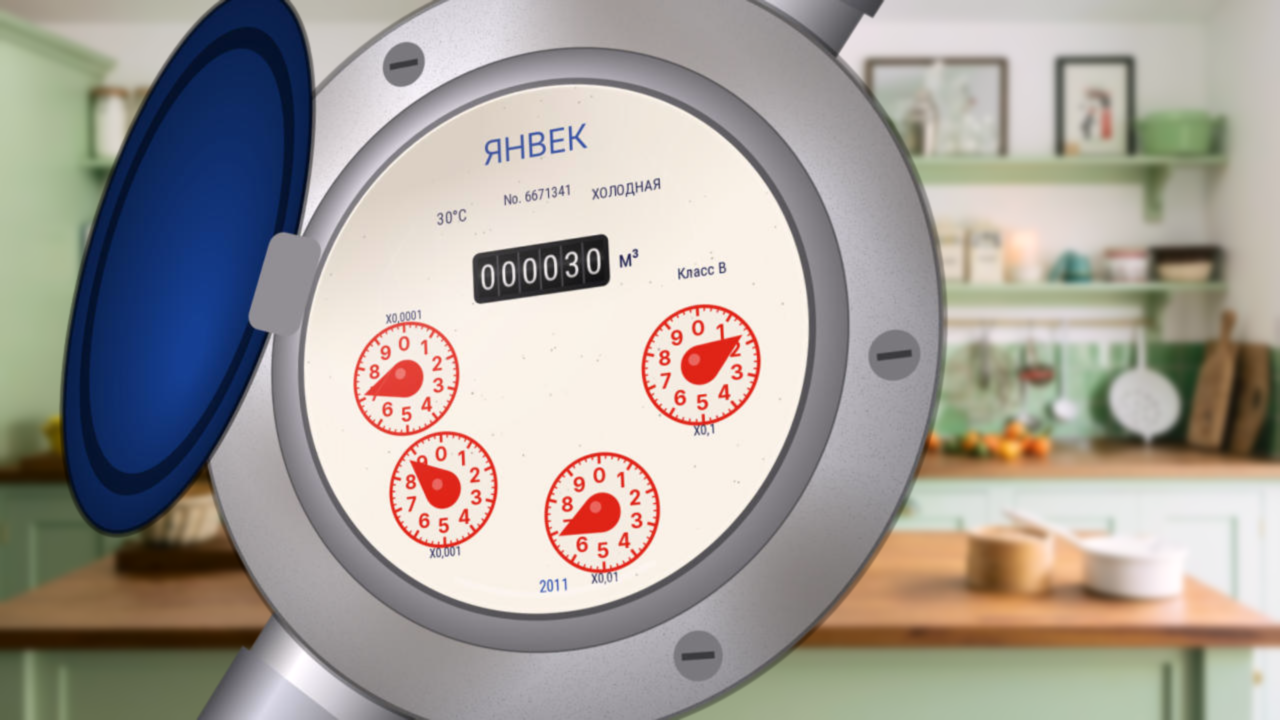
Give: 30.1687,m³
